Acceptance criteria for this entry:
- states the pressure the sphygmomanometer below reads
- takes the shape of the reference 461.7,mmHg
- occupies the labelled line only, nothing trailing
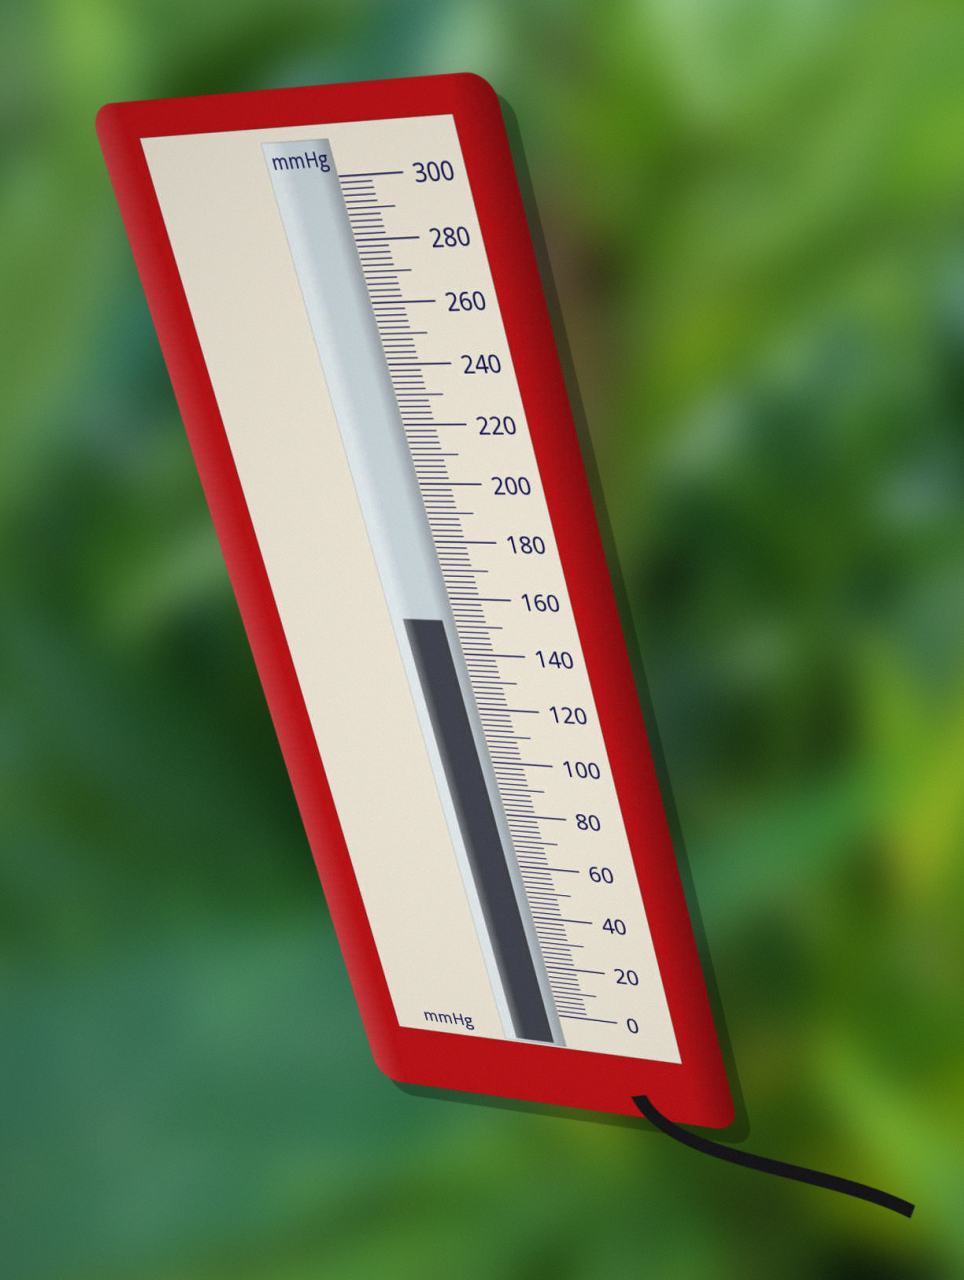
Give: 152,mmHg
